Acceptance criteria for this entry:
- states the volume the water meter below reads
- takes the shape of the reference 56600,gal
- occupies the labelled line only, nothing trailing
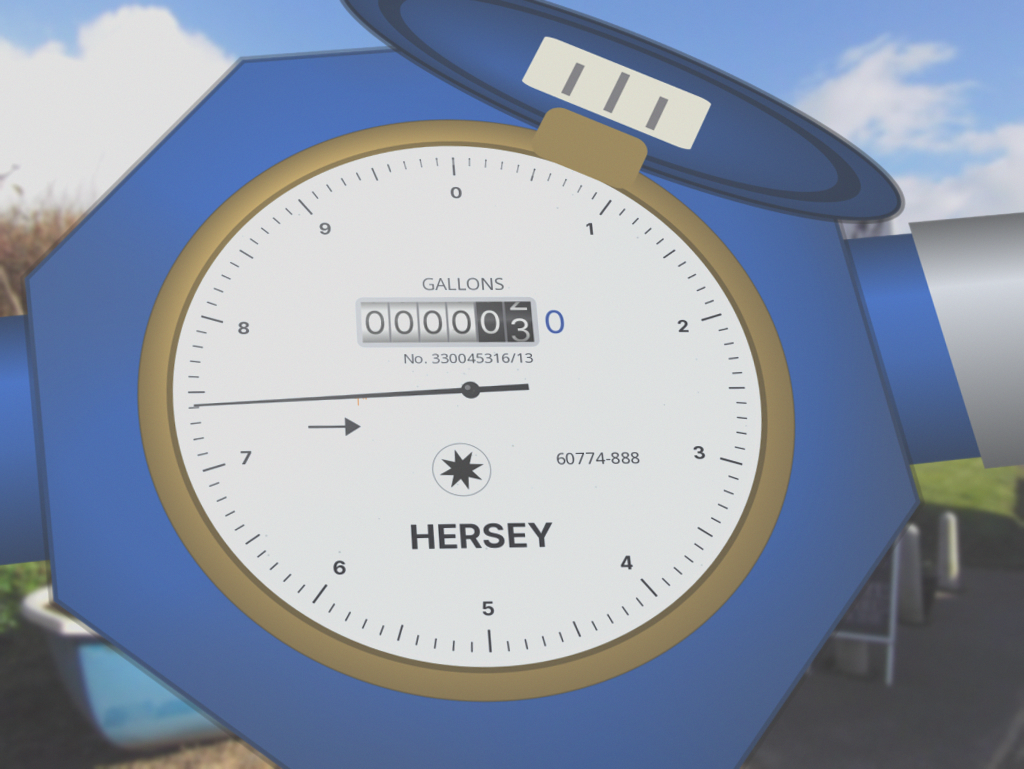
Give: 27.4,gal
